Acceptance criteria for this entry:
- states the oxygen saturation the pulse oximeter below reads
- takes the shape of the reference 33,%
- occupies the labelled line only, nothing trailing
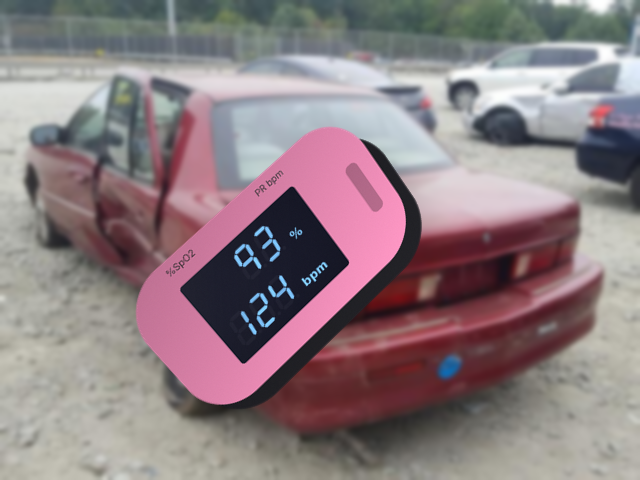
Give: 93,%
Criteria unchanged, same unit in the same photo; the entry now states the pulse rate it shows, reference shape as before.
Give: 124,bpm
